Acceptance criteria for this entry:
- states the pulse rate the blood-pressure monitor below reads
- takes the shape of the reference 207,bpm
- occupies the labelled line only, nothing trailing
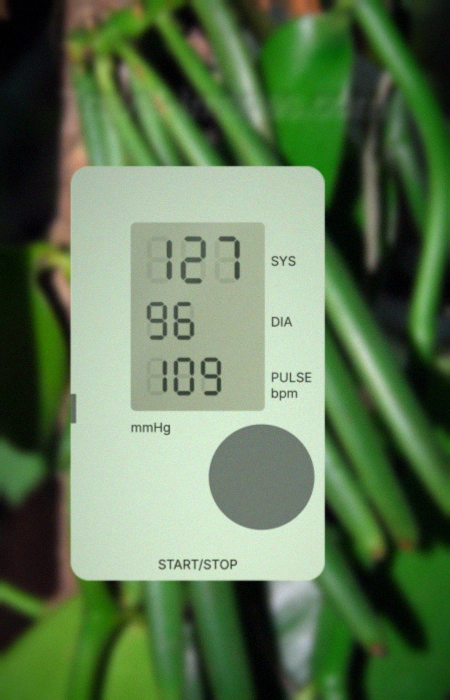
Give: 109,bpm
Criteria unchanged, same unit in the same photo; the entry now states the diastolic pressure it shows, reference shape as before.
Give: 96,mmHg
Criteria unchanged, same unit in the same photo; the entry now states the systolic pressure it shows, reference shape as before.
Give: 127,mmHg
